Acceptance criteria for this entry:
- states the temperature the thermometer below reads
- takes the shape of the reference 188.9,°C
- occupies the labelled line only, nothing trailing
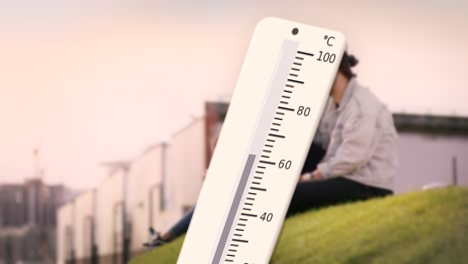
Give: 62,°C
